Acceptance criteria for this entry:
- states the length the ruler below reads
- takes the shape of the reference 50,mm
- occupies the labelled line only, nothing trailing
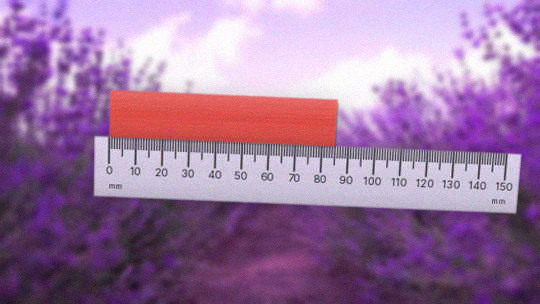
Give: 85,mm
